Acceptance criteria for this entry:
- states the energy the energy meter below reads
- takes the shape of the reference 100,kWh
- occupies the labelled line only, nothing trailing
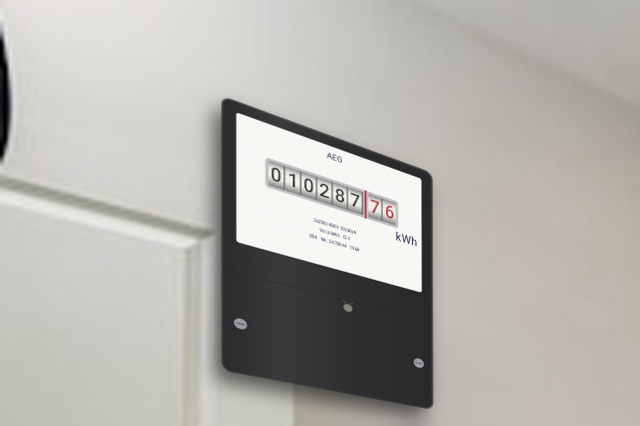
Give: 10287.76,kWh
